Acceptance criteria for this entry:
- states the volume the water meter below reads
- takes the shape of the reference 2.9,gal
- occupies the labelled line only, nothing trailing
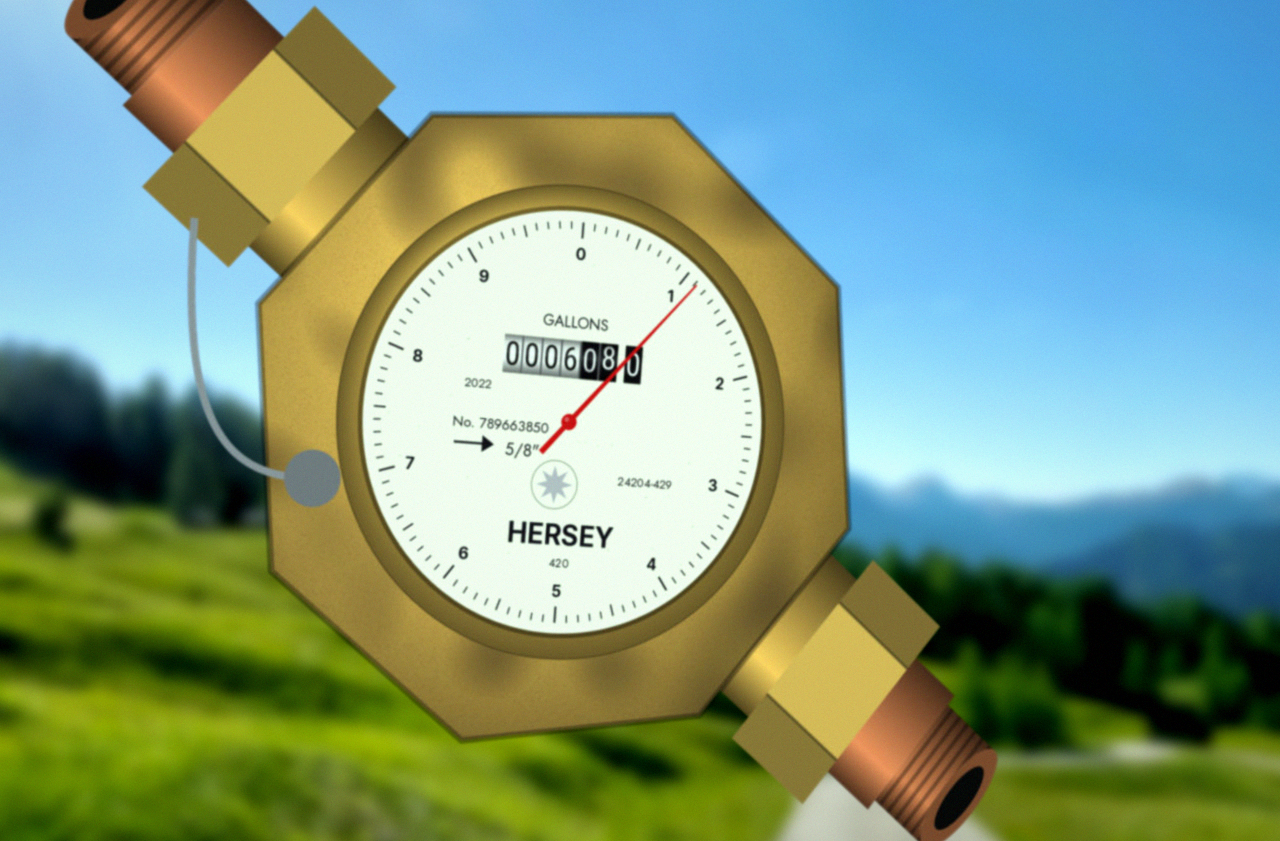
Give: 6081.1,gal
